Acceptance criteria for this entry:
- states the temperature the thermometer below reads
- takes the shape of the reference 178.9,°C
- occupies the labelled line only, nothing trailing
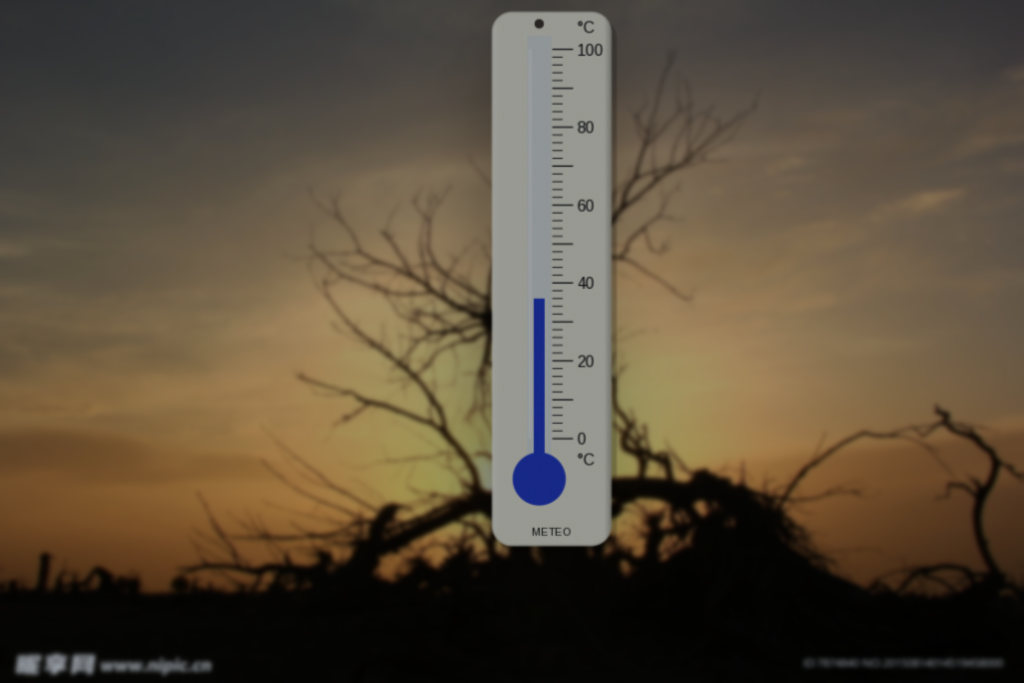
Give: 36,°C
